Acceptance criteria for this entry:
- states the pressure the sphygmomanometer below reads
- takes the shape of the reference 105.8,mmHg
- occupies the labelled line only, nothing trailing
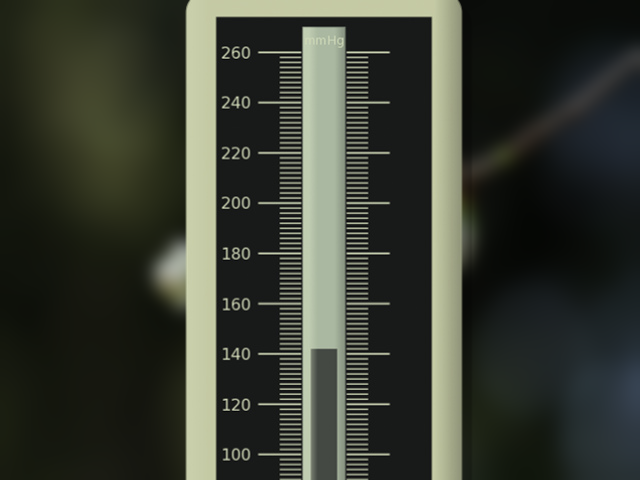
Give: 142,mmHg
